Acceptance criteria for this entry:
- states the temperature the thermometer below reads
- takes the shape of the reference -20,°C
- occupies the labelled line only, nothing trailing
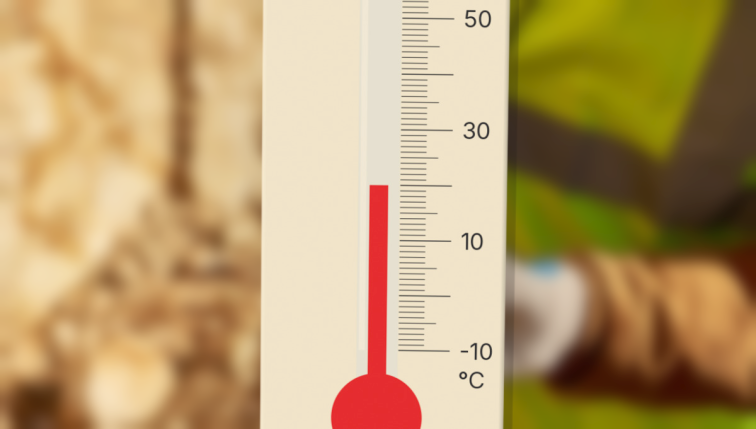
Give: 20,°C
